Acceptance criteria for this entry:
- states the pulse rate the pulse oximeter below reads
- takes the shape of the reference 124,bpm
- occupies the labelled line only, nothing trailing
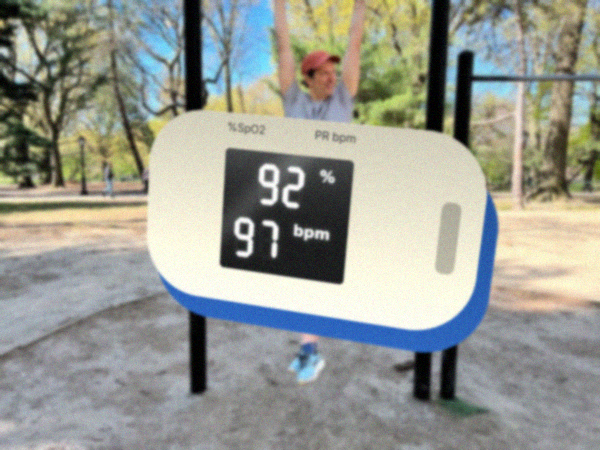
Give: 97,bpm
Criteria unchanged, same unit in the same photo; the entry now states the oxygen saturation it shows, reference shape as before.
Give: 92,%
